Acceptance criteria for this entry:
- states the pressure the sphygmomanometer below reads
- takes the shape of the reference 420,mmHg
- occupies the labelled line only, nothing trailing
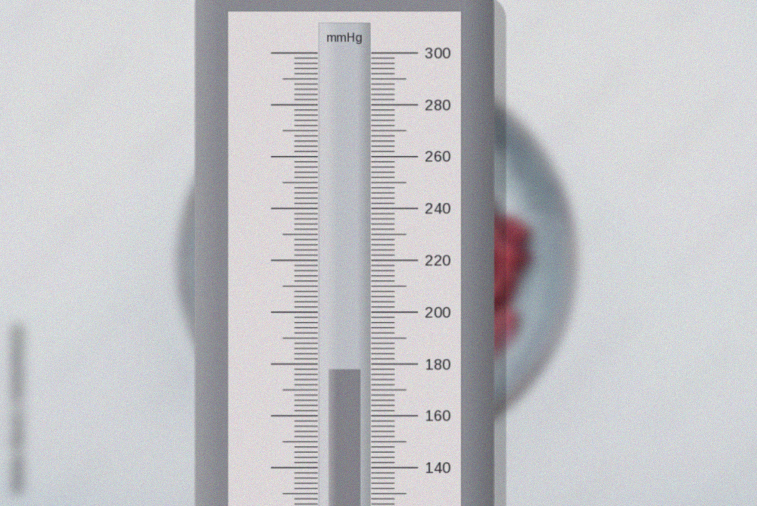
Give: 178,mmHg
